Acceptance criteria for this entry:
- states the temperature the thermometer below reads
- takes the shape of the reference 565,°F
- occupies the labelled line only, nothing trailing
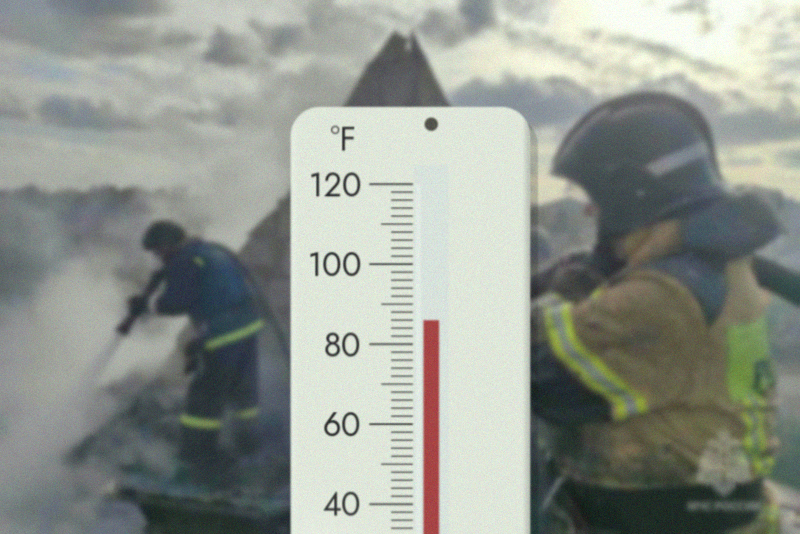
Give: 86,°F
